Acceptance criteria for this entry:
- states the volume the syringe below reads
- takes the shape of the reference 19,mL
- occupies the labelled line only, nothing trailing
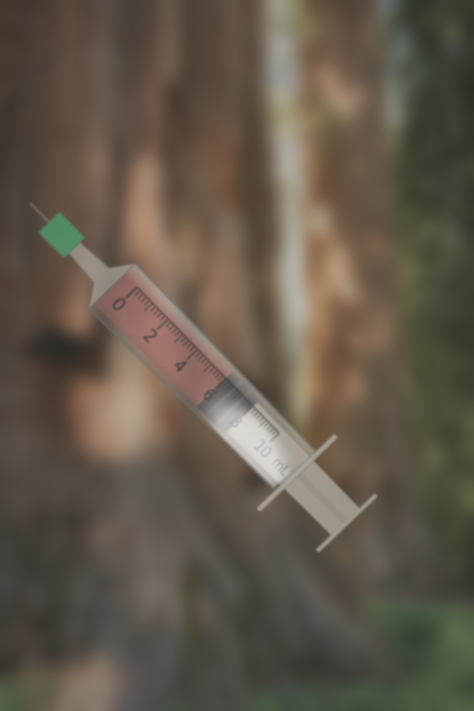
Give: 6,mL
